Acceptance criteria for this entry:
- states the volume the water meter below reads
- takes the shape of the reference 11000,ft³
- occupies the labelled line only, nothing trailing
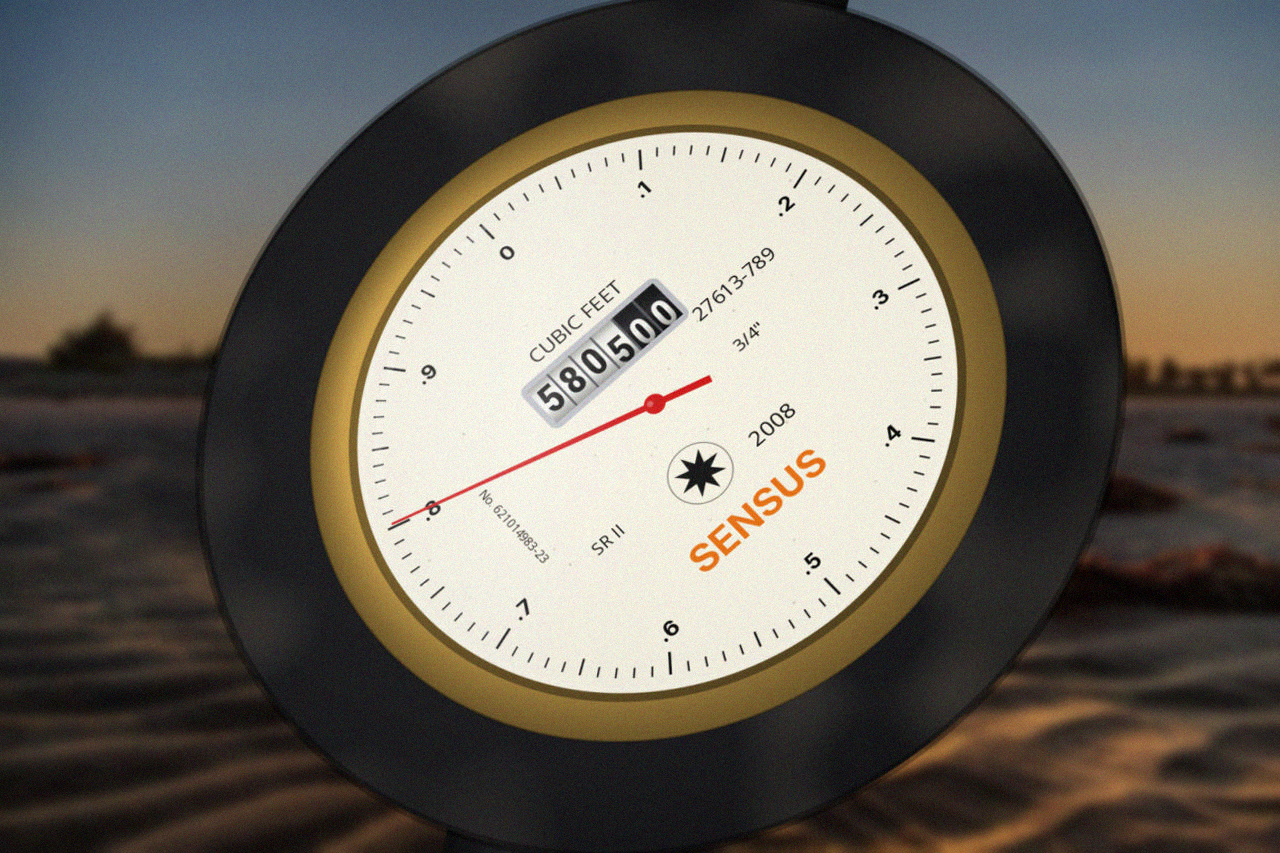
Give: 580499.80,ft³
